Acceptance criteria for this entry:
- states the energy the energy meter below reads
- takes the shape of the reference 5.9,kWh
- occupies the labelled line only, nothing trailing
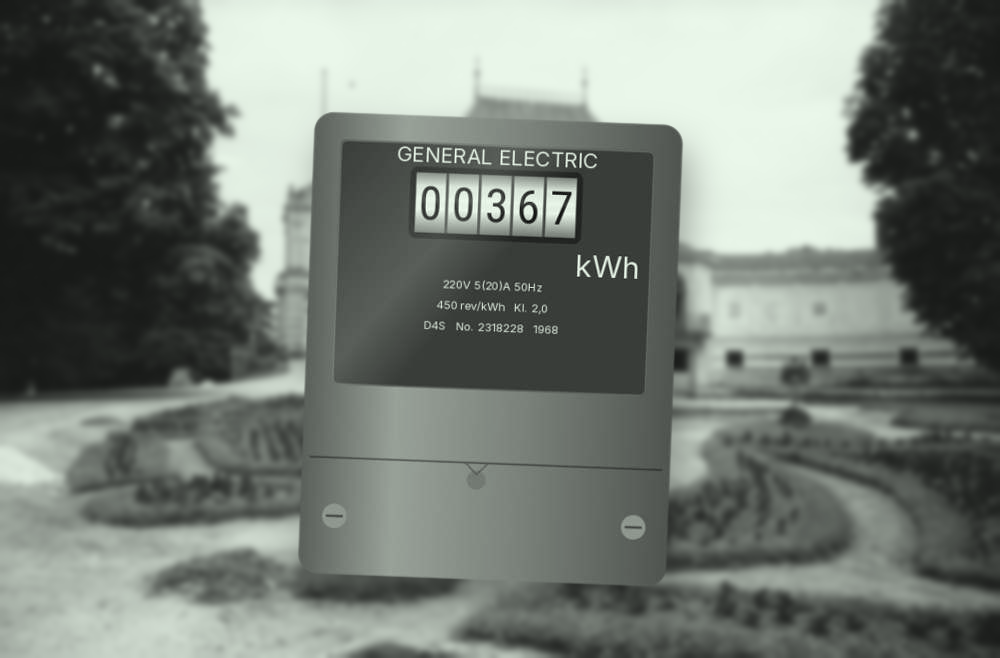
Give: 367,kWh
